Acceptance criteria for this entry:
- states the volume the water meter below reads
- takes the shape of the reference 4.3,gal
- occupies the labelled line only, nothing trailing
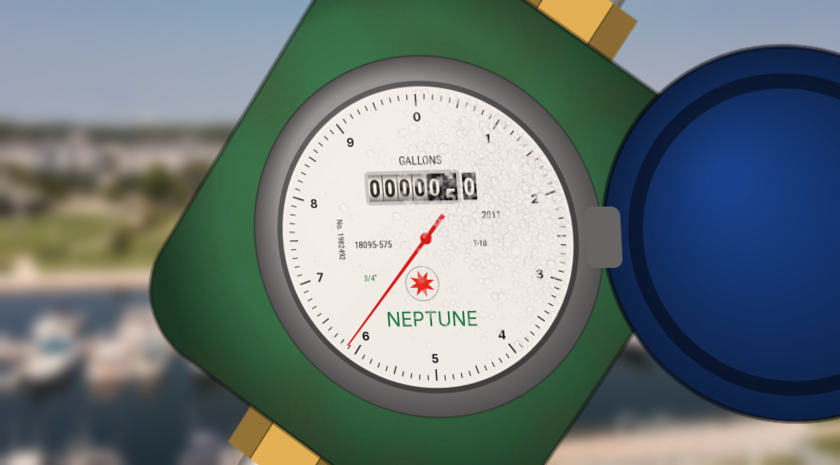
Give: 46.1,gal
